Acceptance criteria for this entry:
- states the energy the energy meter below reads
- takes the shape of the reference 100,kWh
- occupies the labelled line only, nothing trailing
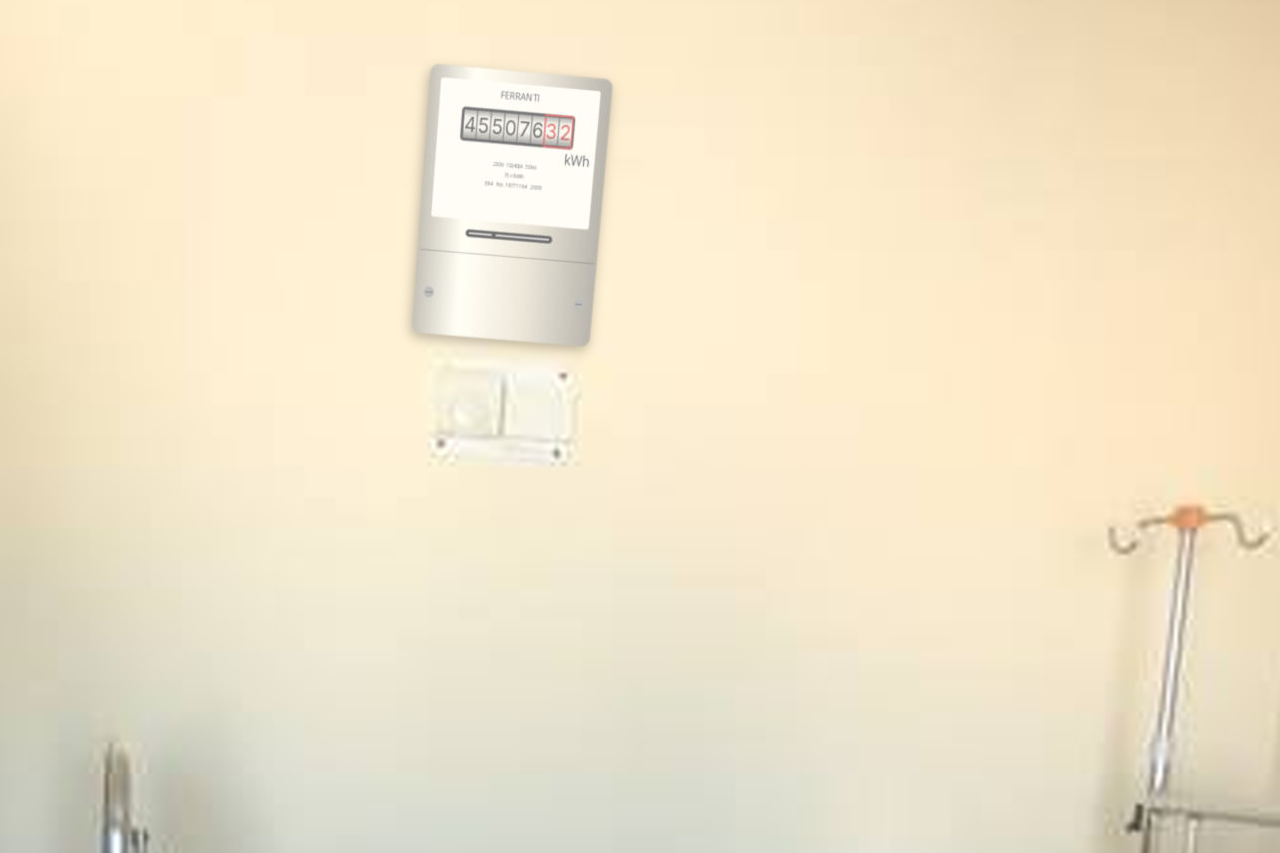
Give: 455076.32,kWh
